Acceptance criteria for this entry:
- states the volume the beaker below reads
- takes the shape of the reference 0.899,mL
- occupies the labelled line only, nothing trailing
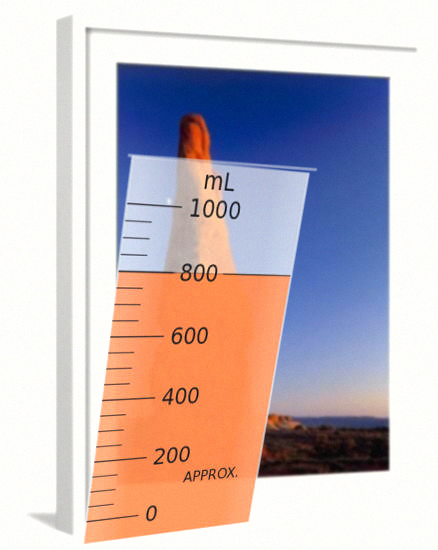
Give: 800,mL
